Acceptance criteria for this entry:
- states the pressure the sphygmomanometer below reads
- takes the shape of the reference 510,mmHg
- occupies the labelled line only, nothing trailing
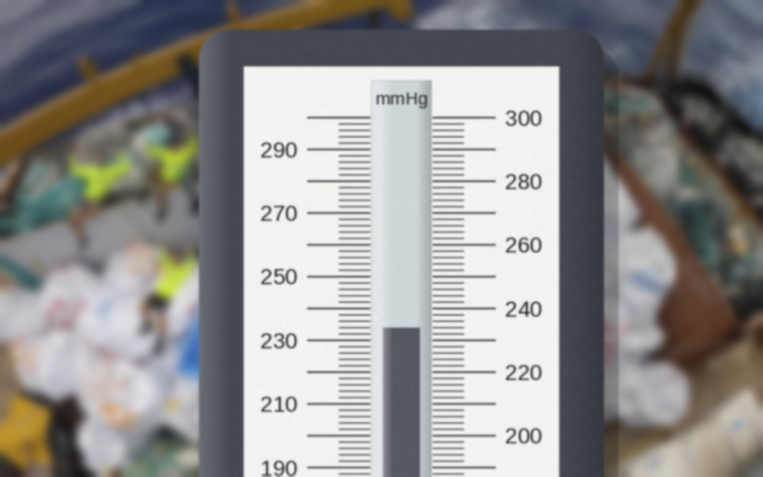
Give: 234,mmHg
